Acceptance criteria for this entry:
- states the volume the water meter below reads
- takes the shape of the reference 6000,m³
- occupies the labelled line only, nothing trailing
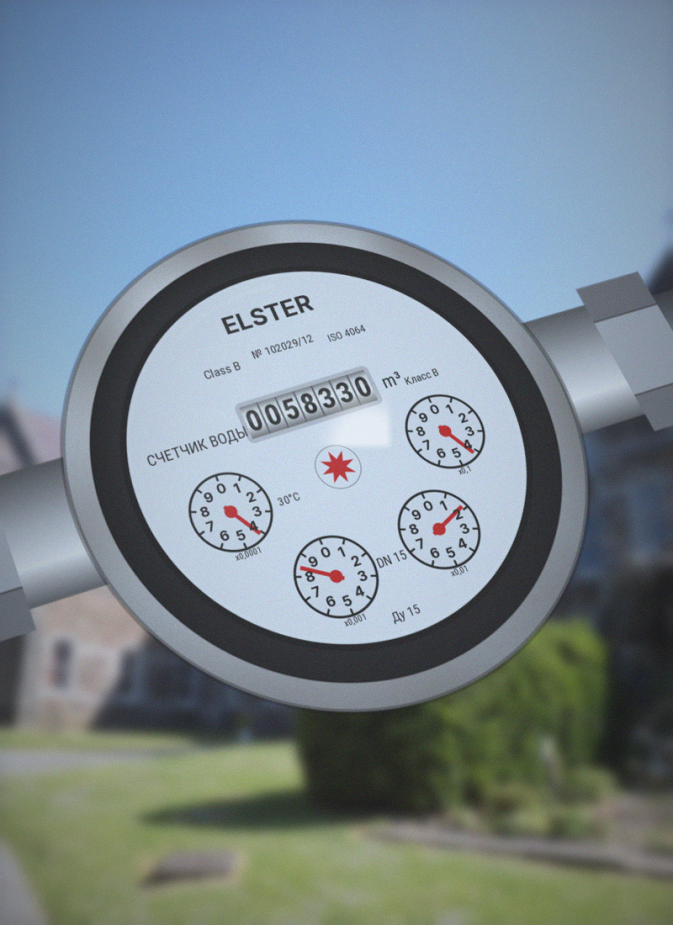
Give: 58330.4184,m³
